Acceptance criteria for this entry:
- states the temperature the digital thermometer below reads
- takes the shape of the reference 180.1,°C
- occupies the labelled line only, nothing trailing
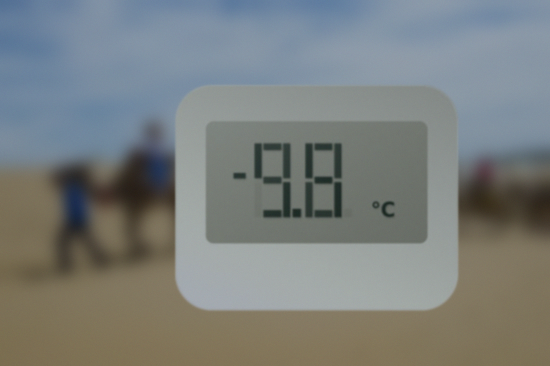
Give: -9.8,°C
